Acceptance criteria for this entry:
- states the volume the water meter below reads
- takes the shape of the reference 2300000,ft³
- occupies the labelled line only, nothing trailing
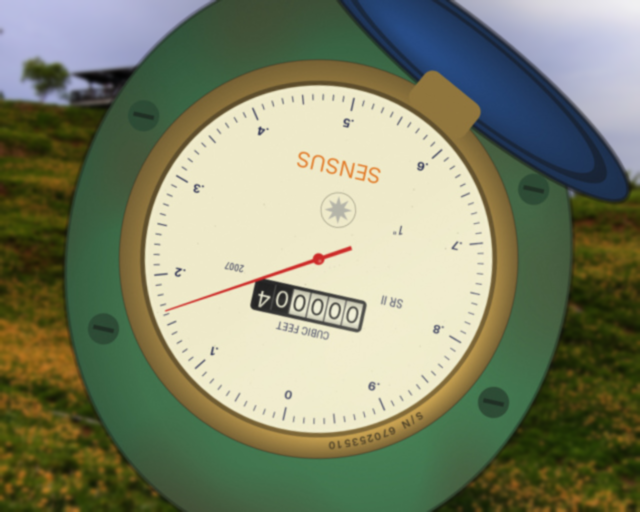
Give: 4.16,ft³
